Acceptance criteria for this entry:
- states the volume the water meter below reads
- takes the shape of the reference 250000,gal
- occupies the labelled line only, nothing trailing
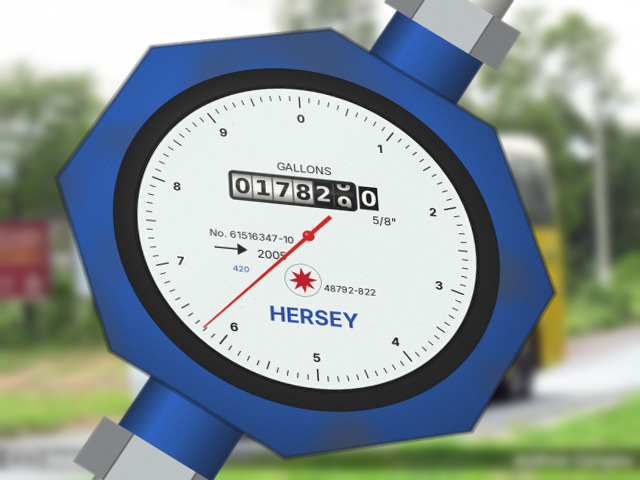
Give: 178286.2,gal
